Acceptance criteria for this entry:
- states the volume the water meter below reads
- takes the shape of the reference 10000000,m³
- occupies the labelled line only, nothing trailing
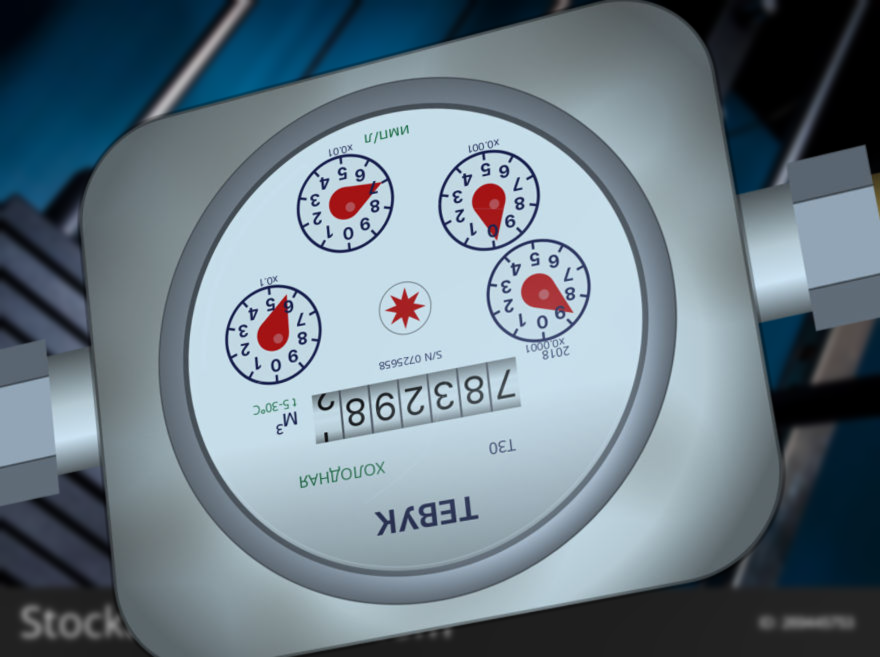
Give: 7832981.5698,m³
